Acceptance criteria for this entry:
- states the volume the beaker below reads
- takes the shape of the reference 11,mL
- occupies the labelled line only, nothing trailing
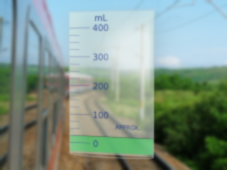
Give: 25,mL
